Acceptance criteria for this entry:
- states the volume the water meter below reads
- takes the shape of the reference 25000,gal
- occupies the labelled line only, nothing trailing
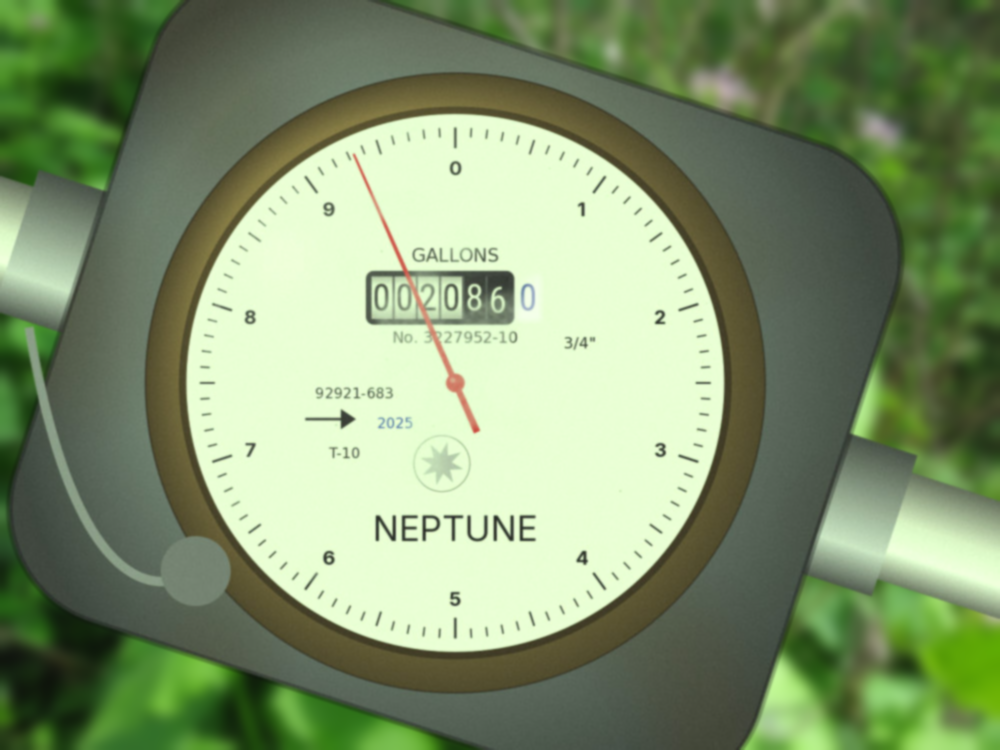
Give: 20859.3,gal
